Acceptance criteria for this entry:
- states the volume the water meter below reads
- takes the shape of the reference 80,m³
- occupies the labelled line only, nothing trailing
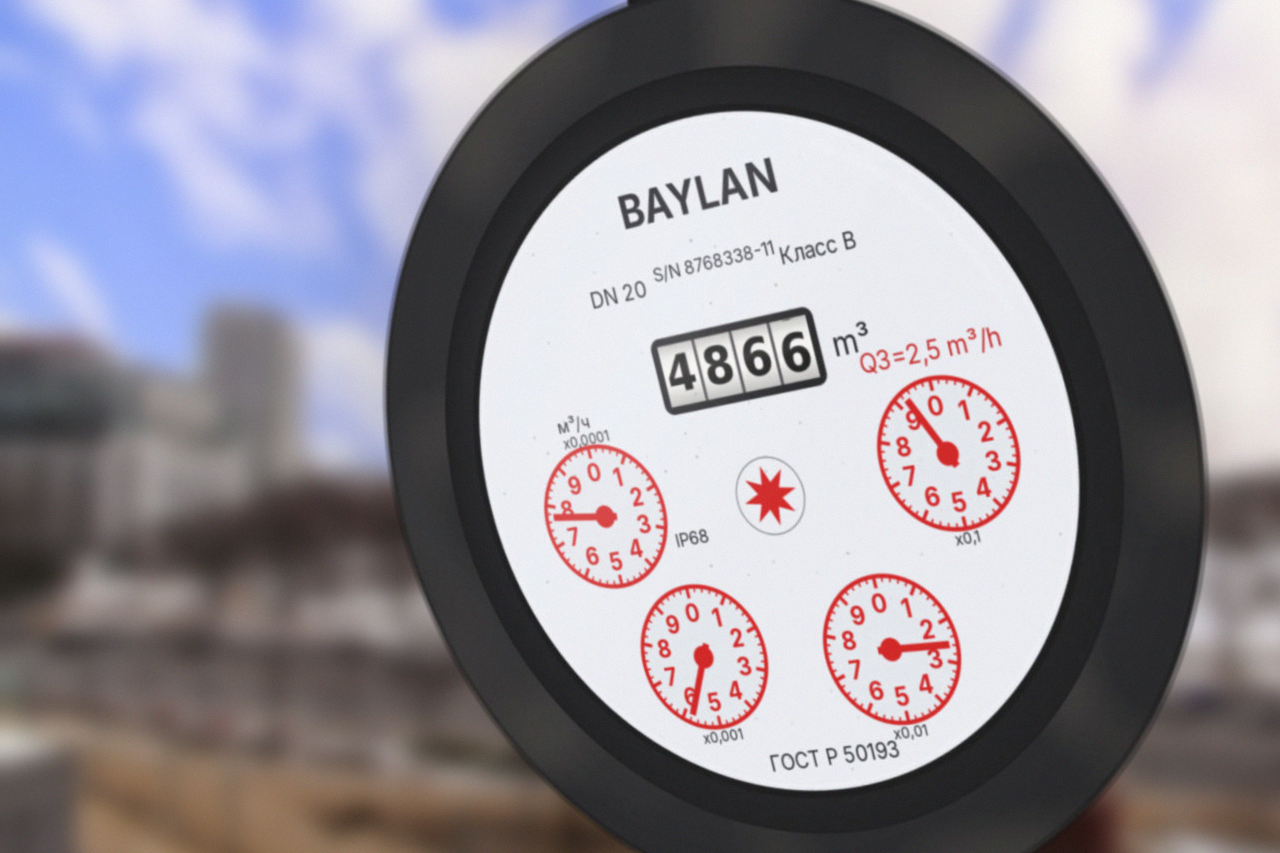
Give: 4865.9257,m³
